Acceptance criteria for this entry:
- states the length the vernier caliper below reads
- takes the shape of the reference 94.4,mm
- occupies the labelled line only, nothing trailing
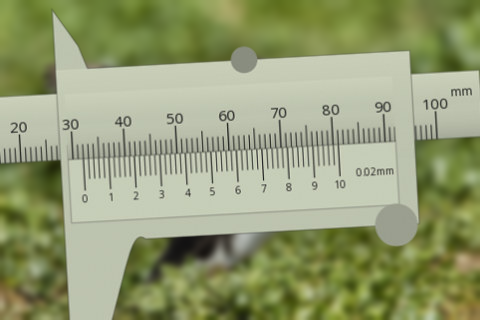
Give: 32.0,mm
